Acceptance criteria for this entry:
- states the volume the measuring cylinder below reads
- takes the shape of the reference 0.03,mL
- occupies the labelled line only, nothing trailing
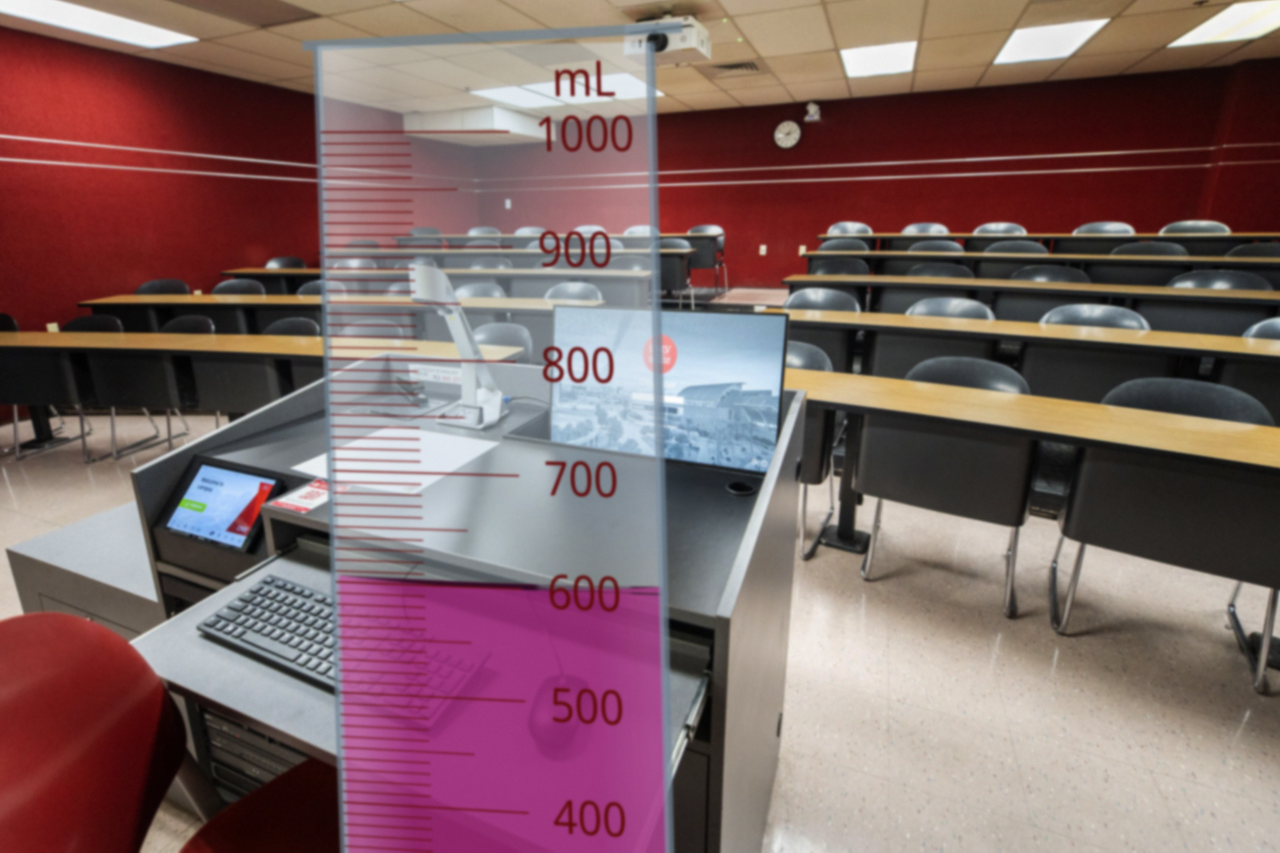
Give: 600,mL
